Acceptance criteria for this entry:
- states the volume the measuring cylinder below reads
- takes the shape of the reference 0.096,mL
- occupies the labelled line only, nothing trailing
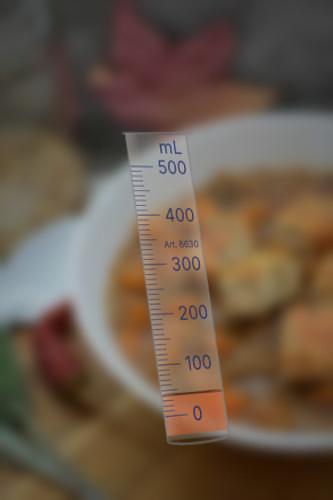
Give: 40,mL
